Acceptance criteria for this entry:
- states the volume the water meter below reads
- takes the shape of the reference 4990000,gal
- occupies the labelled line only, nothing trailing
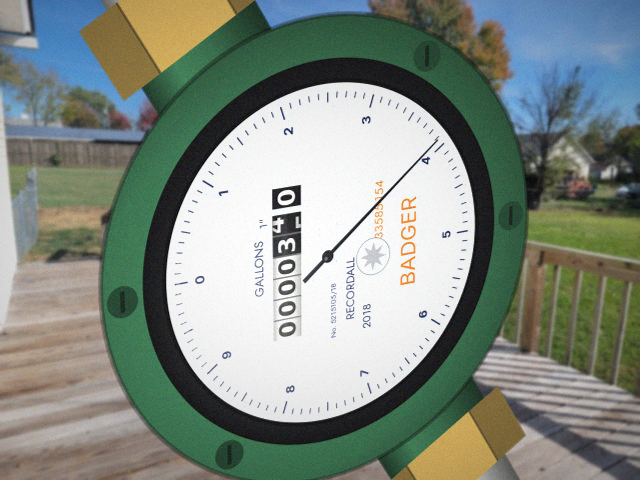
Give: 343.9,gal
